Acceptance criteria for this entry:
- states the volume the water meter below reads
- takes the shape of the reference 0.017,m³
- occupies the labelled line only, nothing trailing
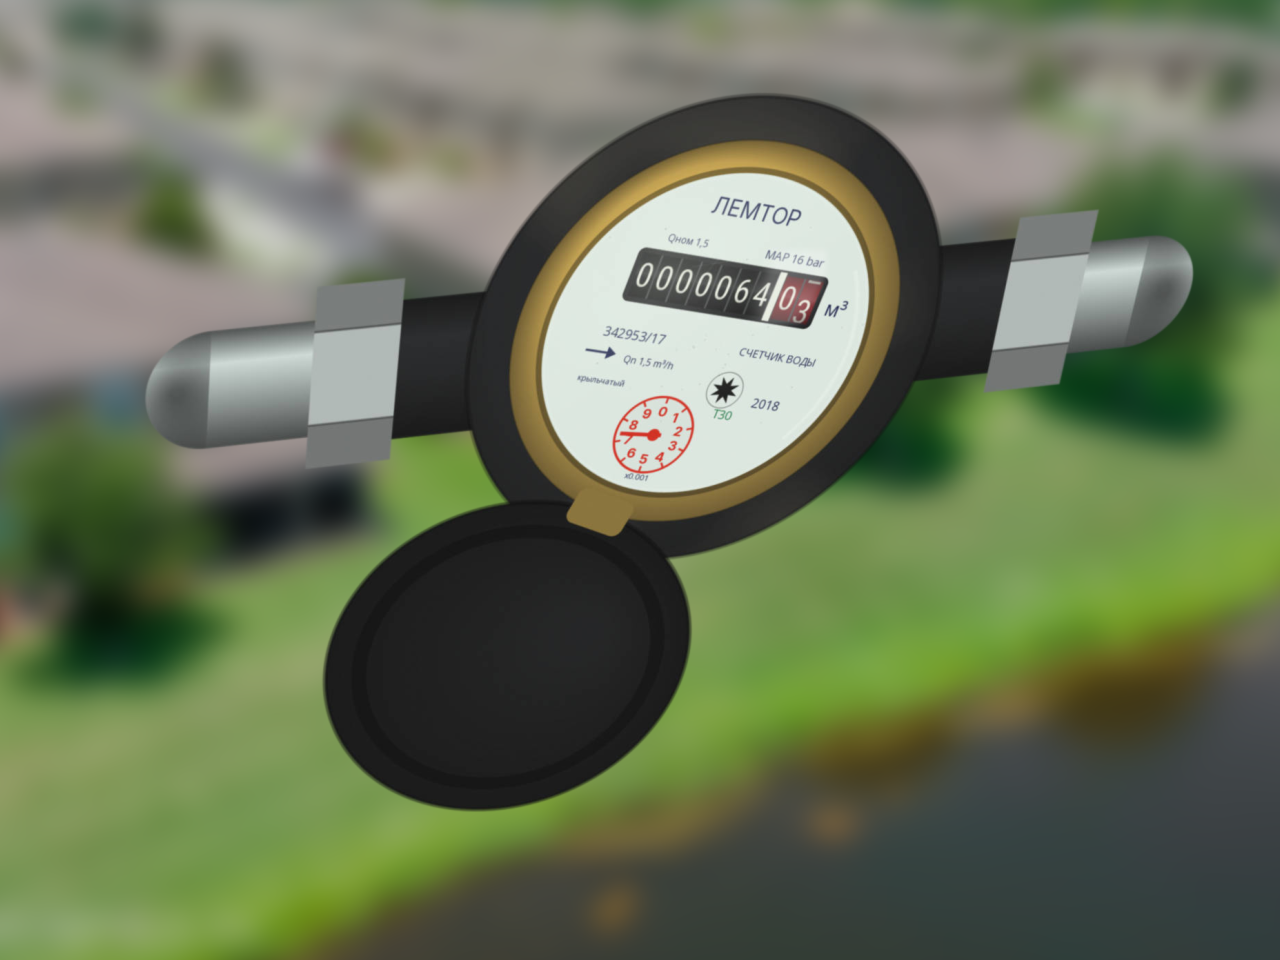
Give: 64.027,m³
